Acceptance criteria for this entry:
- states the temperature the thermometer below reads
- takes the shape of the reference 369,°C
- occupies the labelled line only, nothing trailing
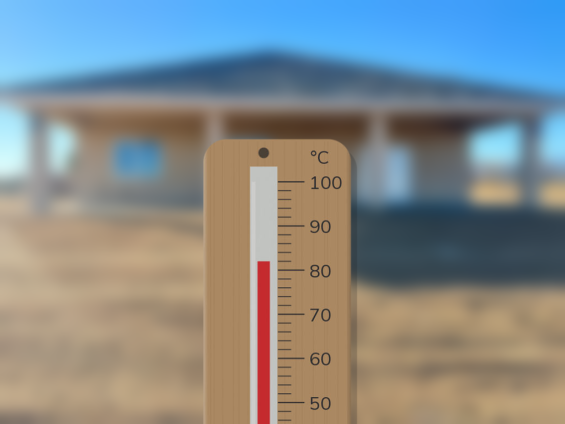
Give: 82,°C
